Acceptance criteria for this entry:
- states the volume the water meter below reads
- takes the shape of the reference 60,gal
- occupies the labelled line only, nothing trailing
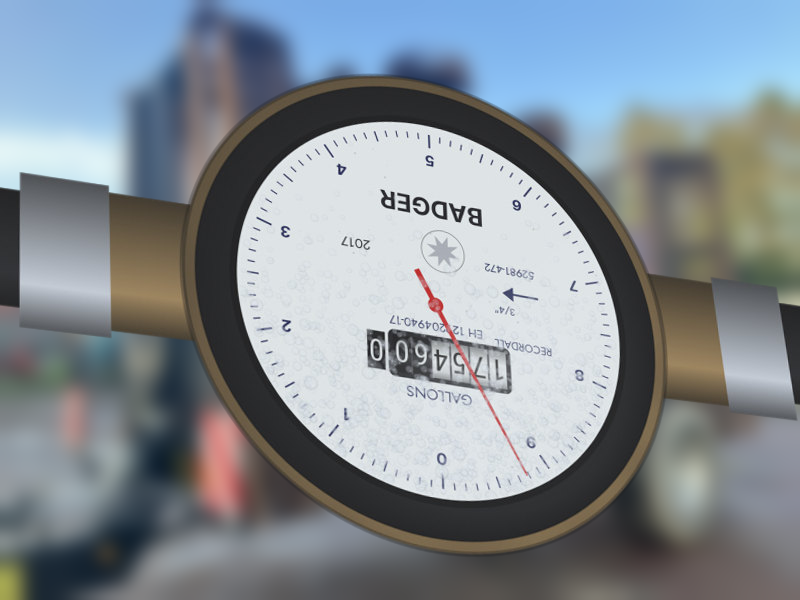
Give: 1754599.2,gal
